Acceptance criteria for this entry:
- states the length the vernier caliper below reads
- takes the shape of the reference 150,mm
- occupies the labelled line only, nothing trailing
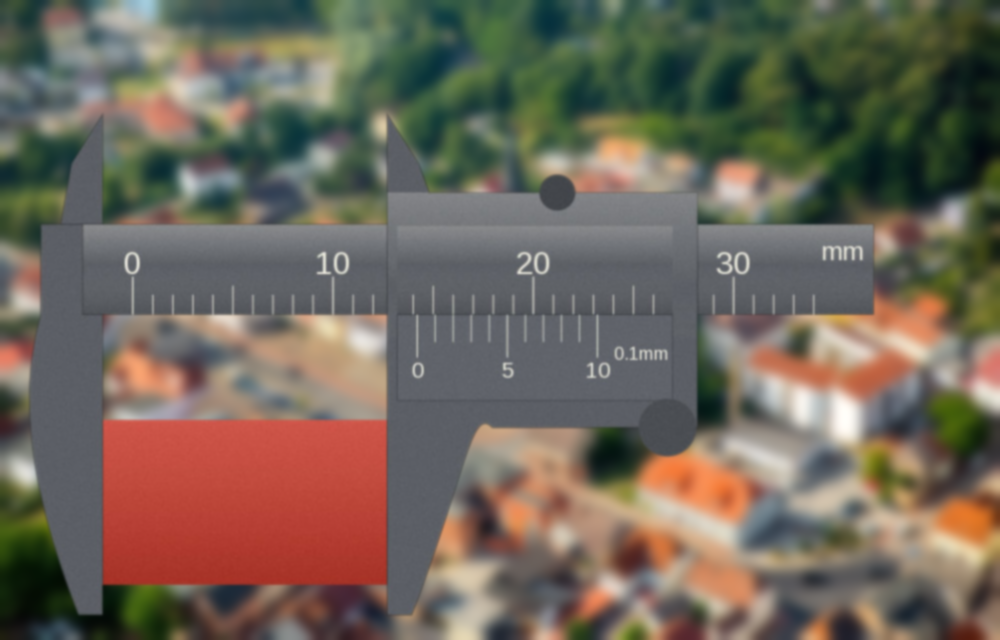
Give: 14.2,mm
